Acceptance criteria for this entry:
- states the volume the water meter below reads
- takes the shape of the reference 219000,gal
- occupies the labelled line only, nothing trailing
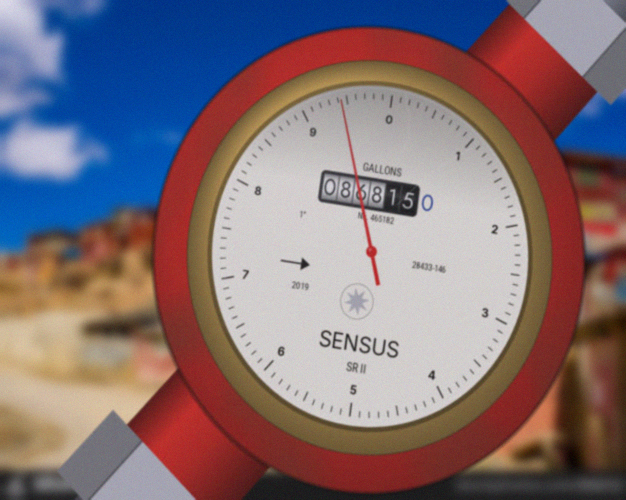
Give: 868149.4,gal
